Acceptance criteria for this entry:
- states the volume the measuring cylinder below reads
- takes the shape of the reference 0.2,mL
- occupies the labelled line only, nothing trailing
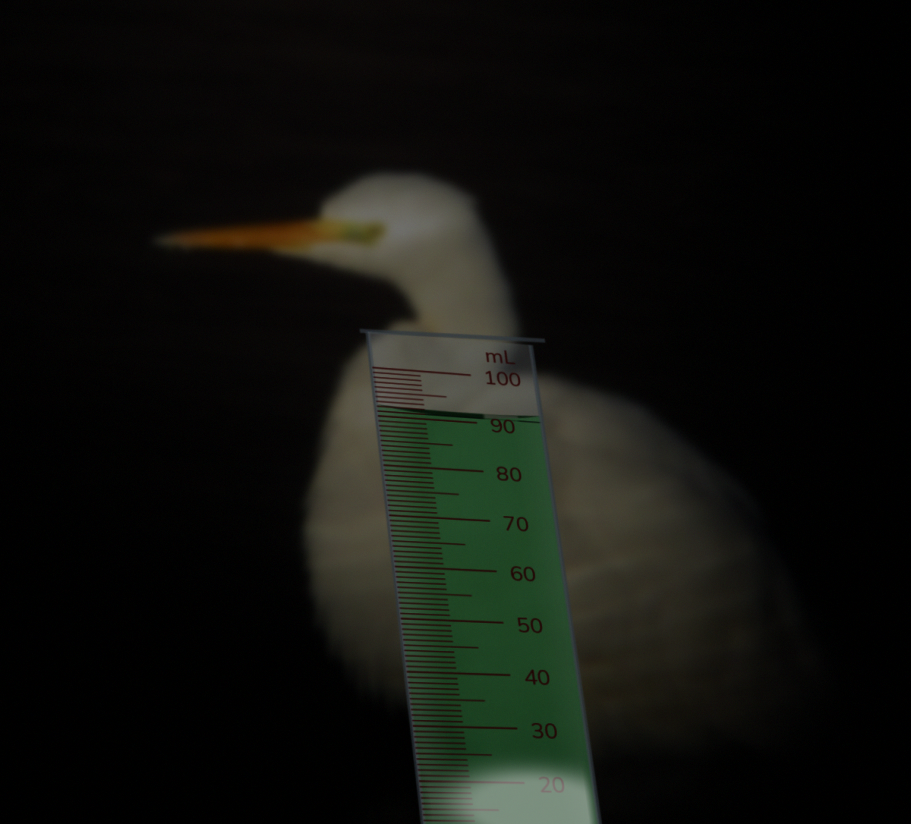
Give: 91,mL
